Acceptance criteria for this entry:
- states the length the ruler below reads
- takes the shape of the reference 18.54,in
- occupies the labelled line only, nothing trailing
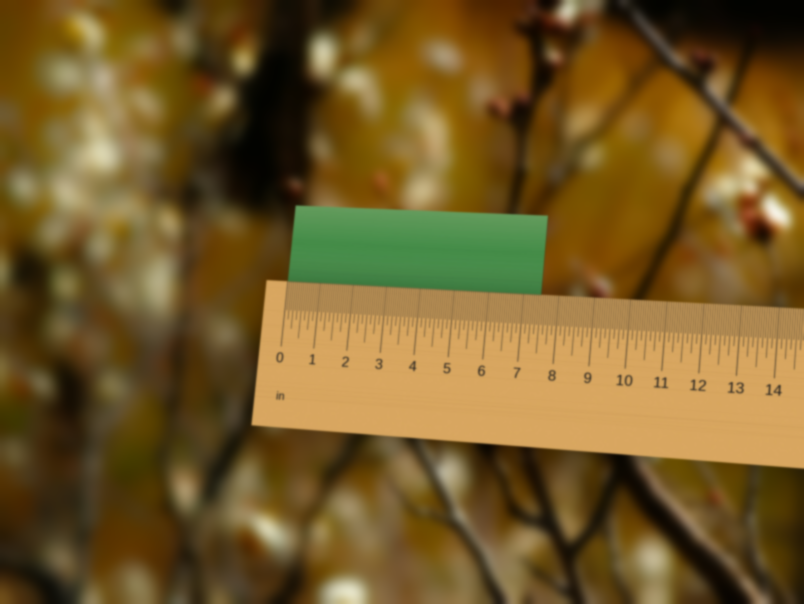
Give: 7.5,in
